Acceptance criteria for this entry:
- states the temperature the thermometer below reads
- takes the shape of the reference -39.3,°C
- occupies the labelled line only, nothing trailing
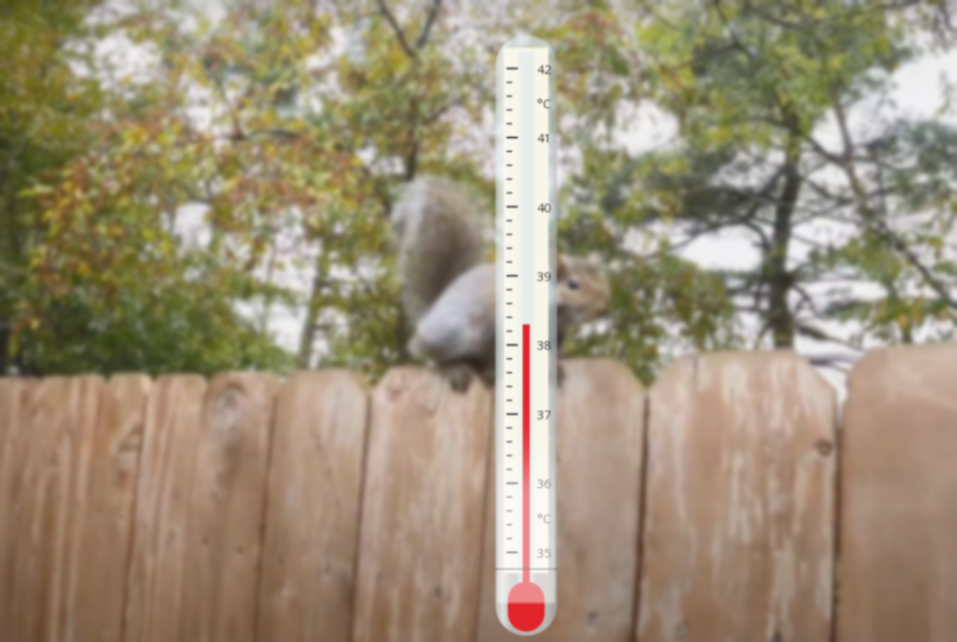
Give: 38.3,°C
